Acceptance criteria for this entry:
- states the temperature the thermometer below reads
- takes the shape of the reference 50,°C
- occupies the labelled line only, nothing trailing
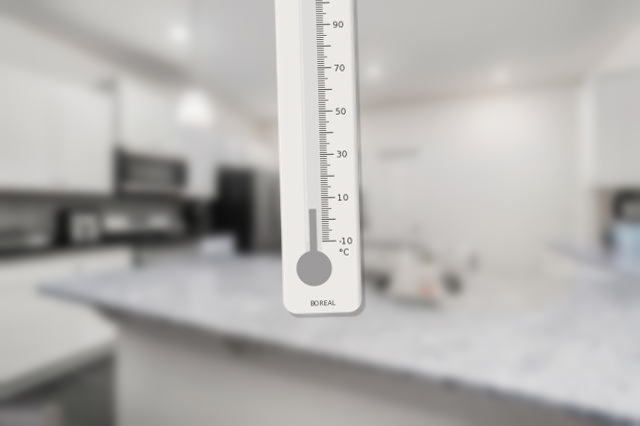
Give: 5,°C
